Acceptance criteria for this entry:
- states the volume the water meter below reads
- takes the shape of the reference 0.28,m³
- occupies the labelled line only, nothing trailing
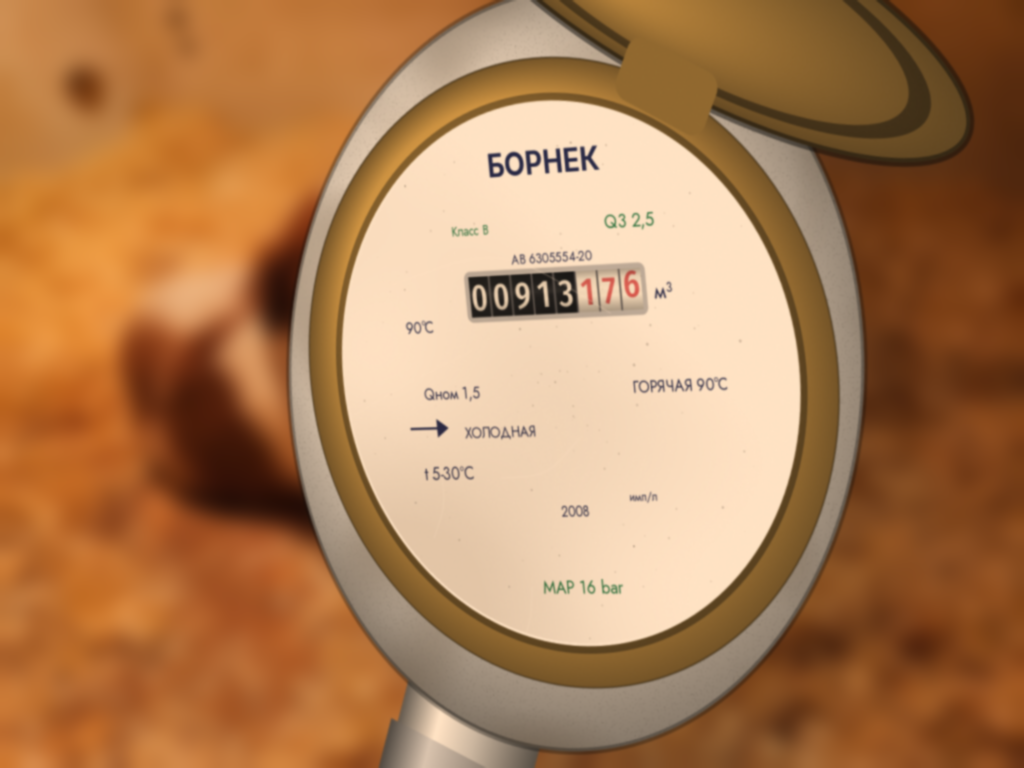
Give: 913.176,m³
